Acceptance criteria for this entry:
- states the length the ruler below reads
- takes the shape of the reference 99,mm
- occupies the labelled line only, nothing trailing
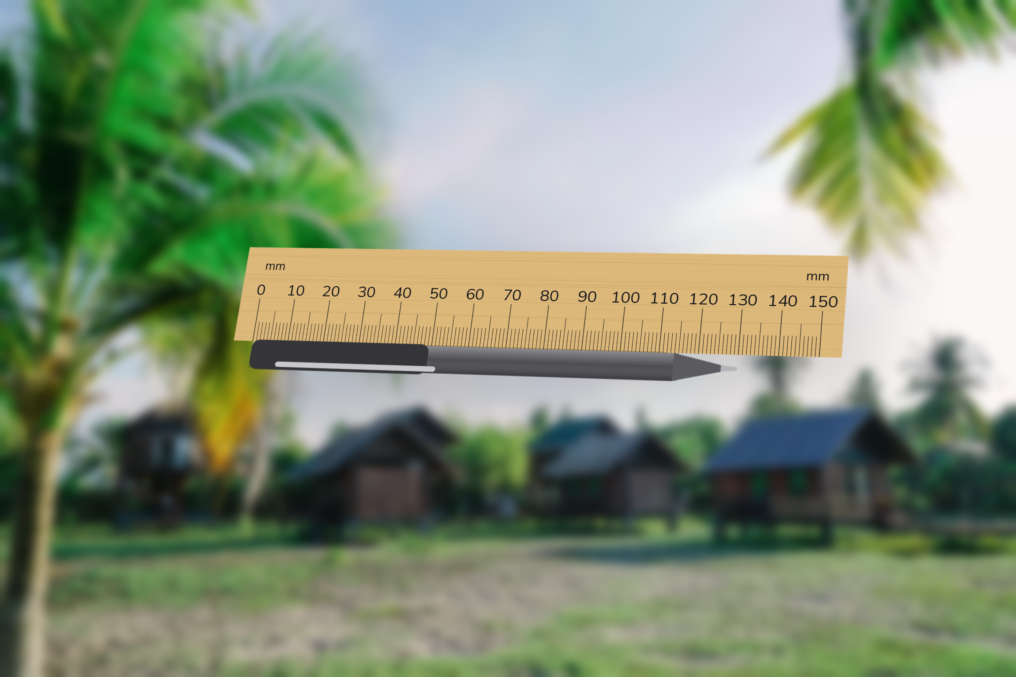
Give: 130,mm
